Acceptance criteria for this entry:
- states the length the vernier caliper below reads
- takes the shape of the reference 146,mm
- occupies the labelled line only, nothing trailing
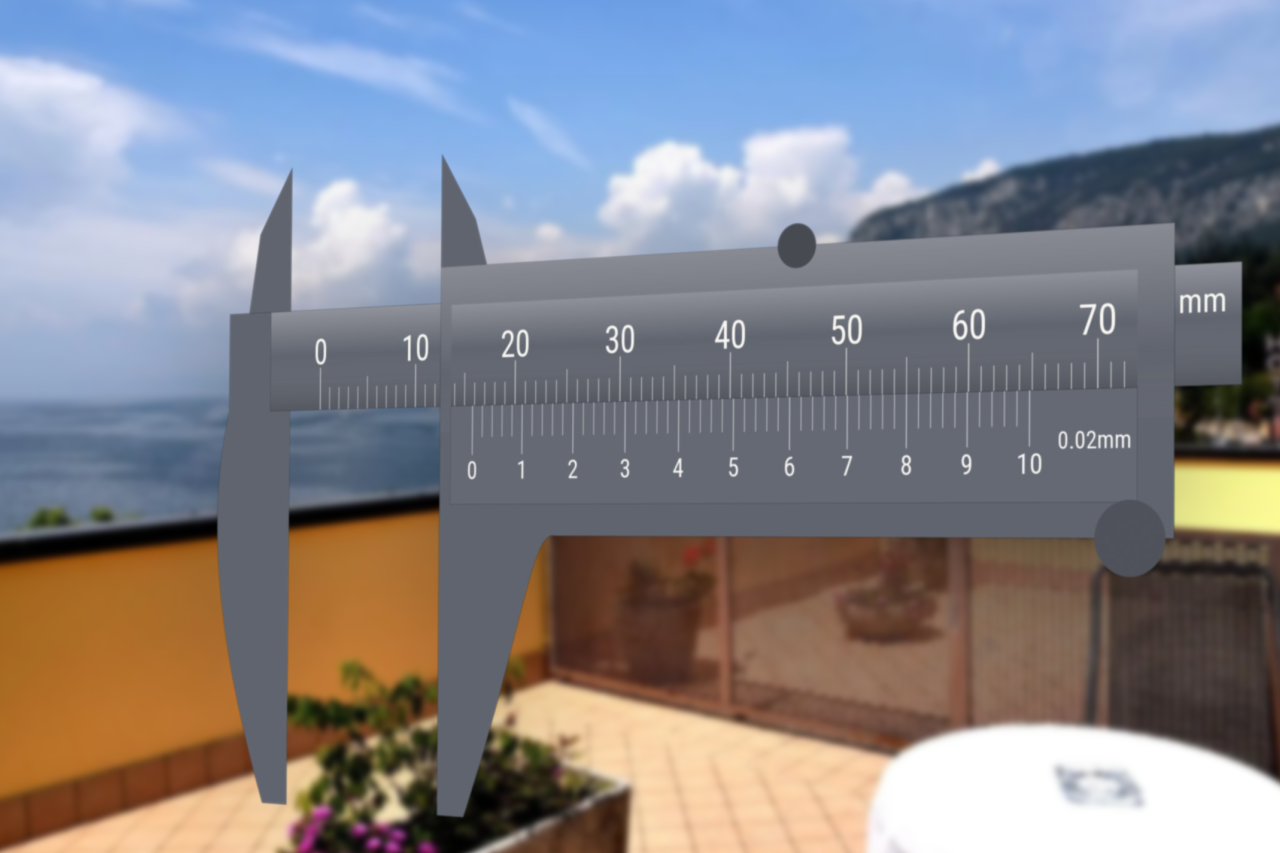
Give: 15.8,mm
